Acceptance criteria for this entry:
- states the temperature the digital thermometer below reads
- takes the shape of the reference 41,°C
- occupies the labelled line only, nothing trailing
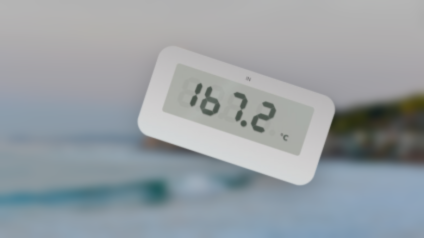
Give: 167.2,°C
